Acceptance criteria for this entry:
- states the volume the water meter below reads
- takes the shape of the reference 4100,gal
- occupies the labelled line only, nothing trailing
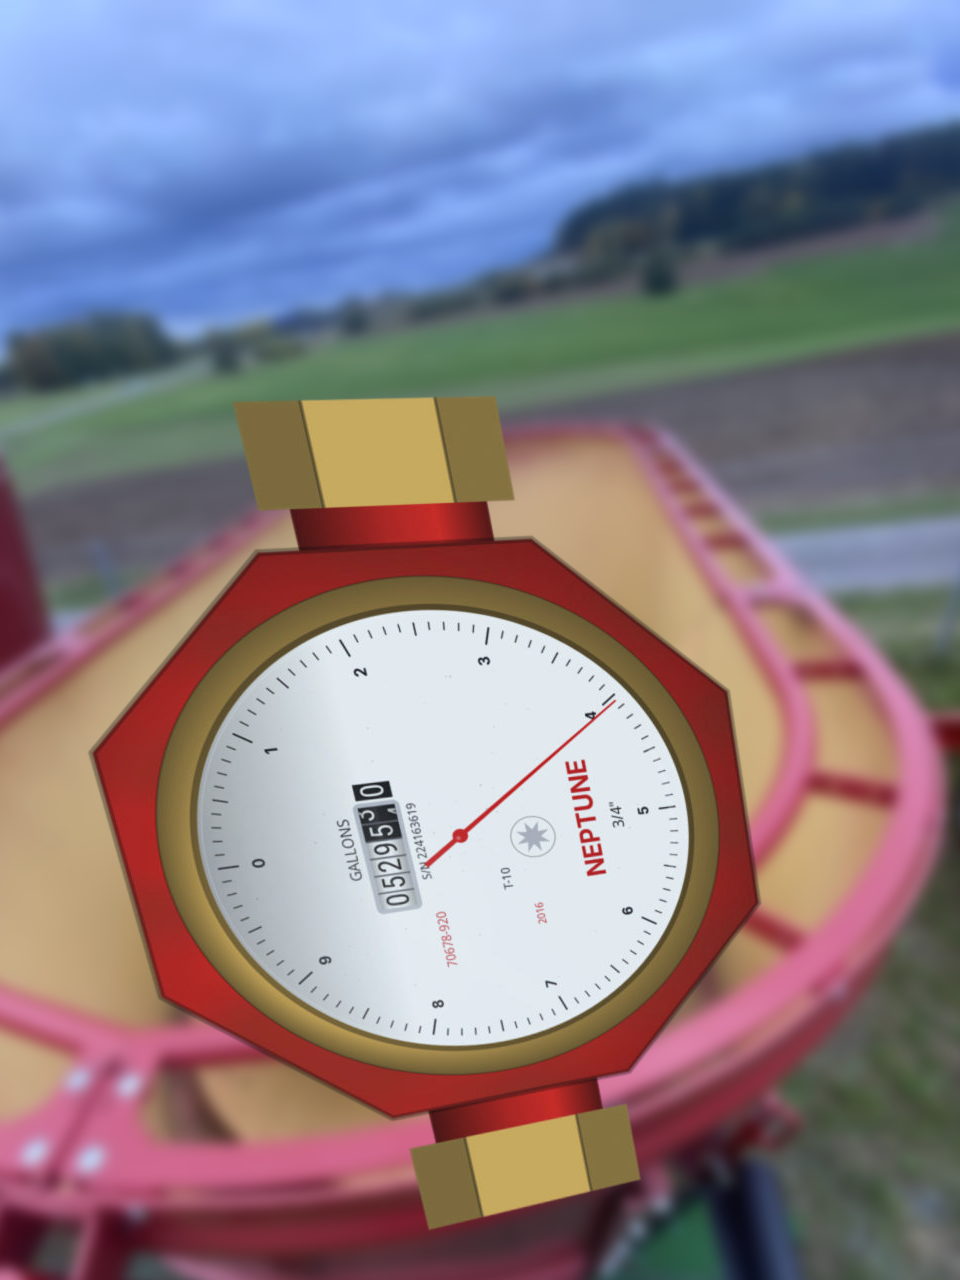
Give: 529534.0,gal
